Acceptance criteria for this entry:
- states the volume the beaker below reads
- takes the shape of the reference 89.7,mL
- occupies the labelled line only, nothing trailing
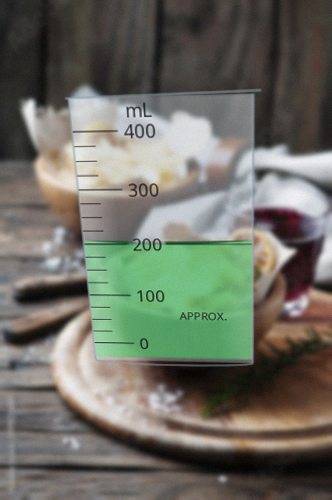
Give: 200,mL
